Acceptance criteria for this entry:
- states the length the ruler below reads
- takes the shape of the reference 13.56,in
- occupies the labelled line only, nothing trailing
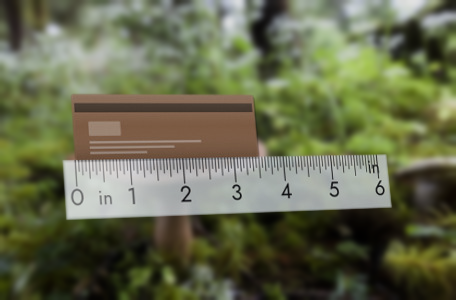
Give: 3.5,in
